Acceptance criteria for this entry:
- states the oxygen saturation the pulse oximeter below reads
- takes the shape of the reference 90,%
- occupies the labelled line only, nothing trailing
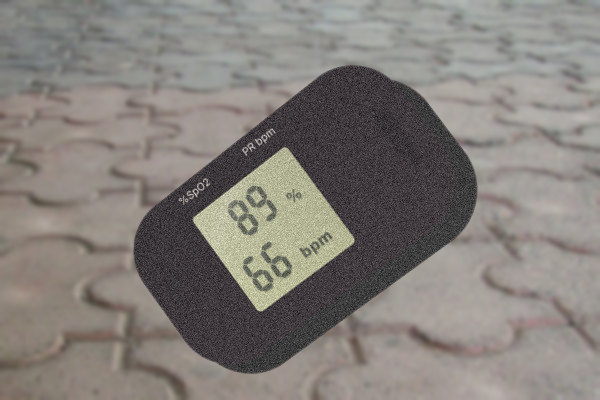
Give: 89,%
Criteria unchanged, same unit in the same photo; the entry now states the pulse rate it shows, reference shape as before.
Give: 66,bpm
